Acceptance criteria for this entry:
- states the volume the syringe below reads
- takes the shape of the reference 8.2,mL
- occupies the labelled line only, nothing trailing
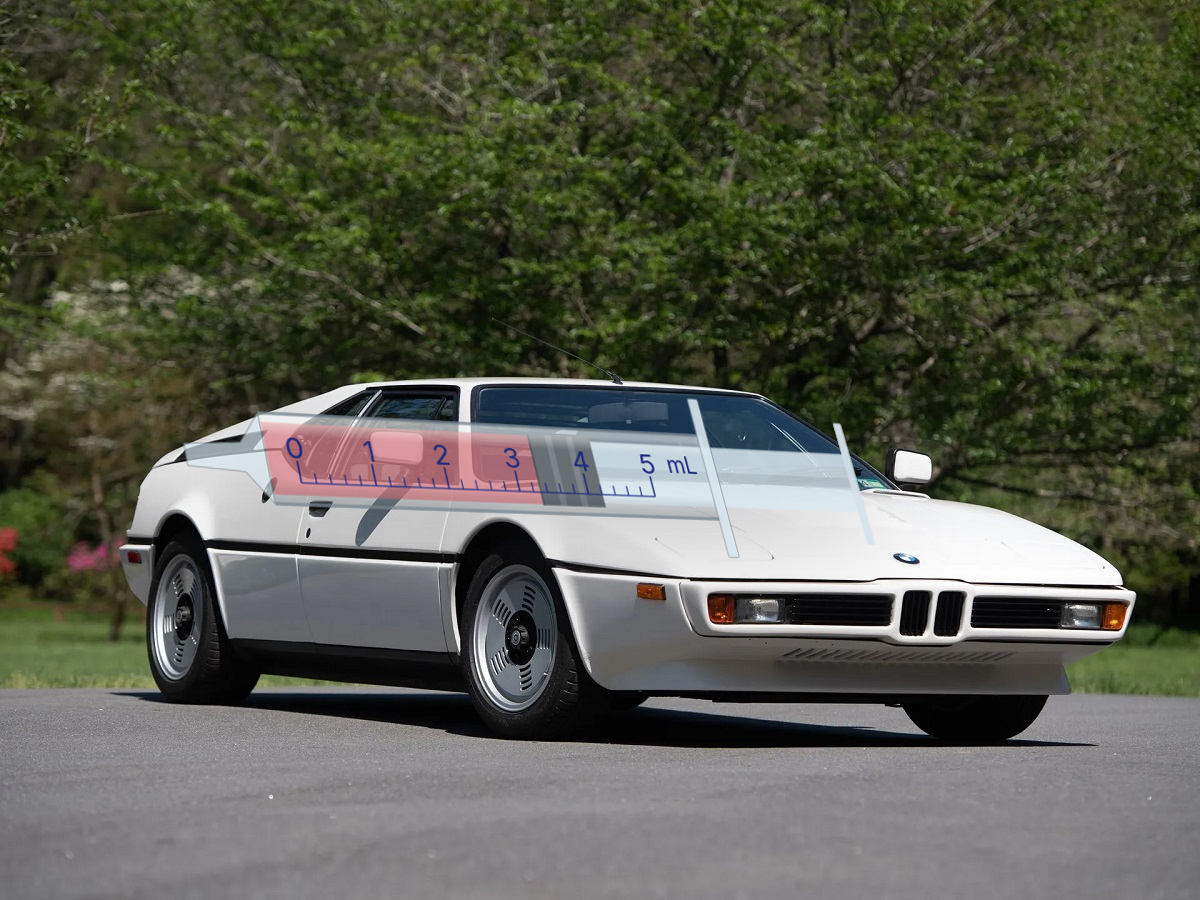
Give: 3.3,mL
